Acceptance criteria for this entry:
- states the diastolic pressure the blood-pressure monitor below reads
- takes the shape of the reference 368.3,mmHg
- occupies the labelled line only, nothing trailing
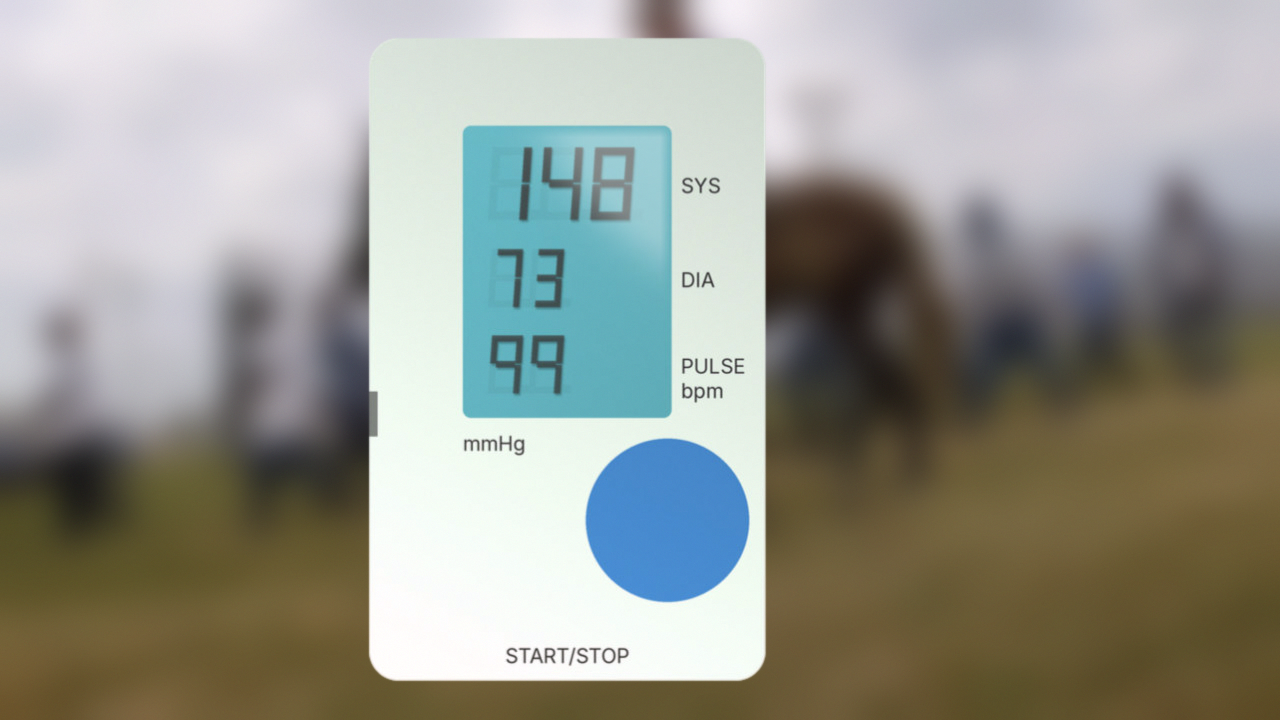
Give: 73,mmHg
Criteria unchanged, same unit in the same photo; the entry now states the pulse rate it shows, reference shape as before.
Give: 99,bpm
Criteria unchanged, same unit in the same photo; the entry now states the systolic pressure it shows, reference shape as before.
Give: 148,mmHg
